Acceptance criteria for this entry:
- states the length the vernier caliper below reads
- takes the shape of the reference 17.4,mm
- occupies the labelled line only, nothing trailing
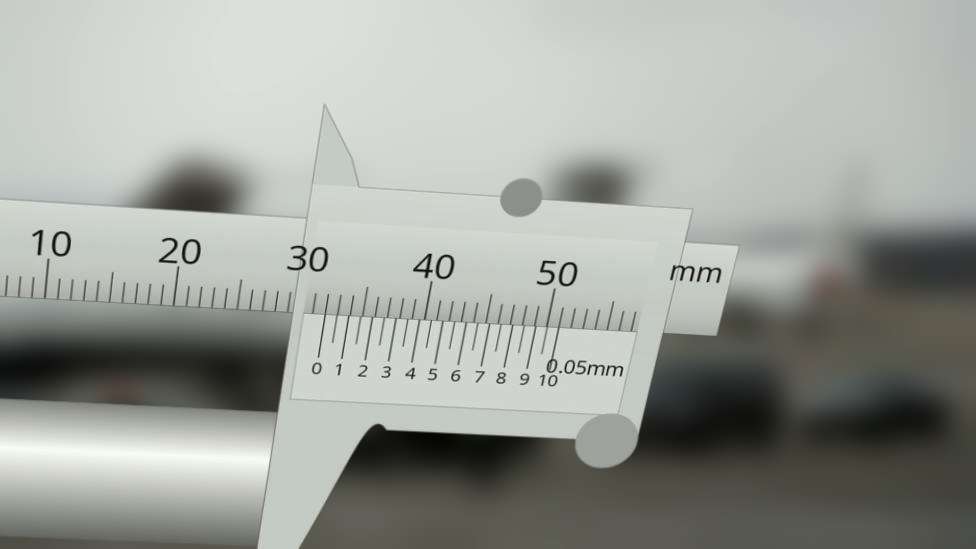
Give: 32.0,mm
